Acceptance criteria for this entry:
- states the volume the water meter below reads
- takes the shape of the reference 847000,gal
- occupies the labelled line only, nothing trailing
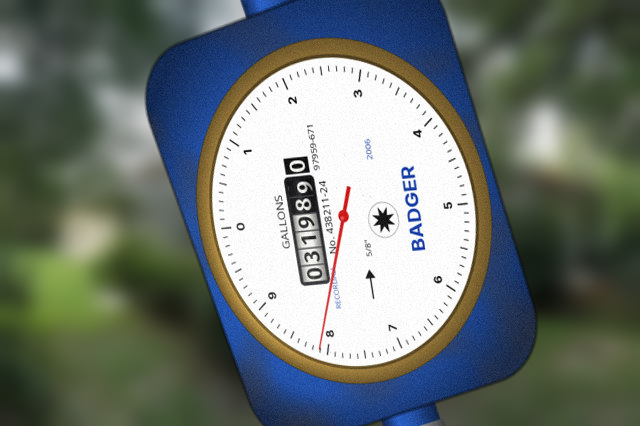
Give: 319888.1,gal
